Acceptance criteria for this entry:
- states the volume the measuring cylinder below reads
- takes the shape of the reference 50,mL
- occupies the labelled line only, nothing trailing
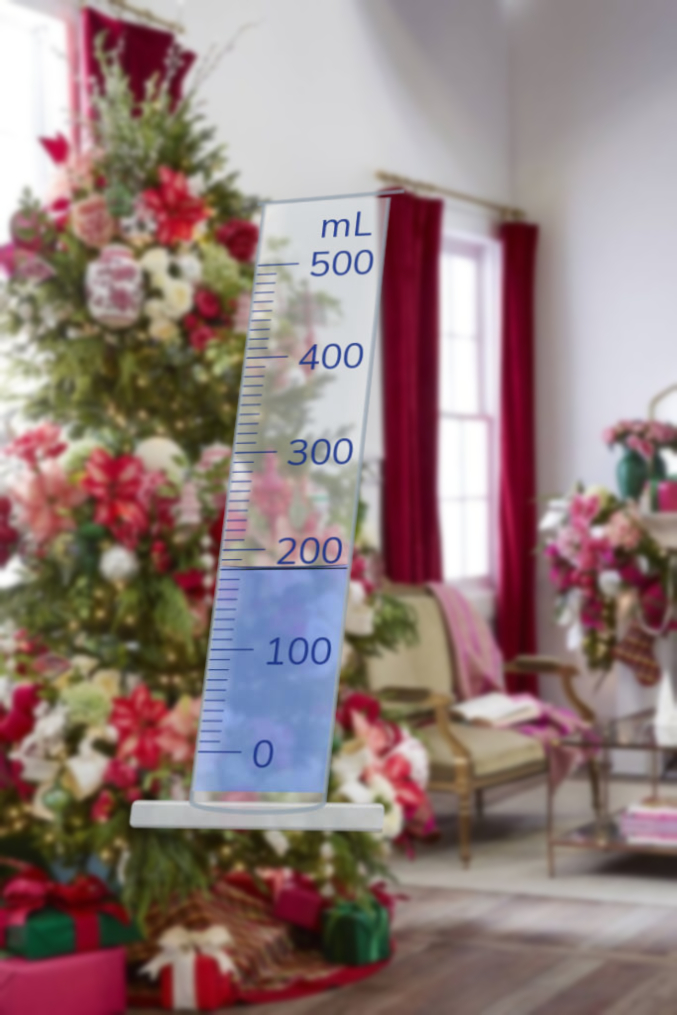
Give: 180,mL
